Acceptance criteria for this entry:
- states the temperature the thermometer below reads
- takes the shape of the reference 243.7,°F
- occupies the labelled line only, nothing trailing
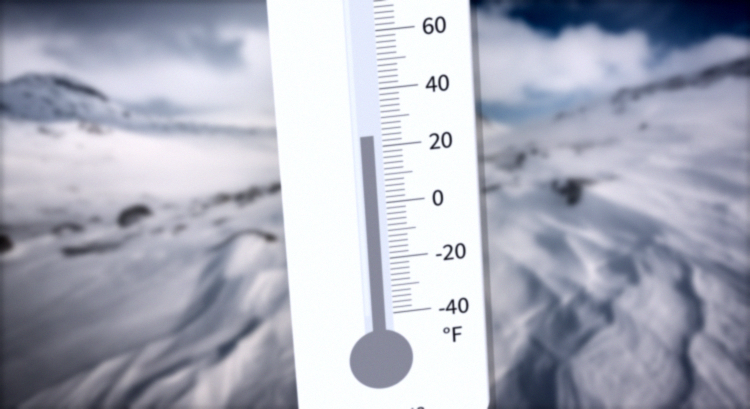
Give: 24,°F
